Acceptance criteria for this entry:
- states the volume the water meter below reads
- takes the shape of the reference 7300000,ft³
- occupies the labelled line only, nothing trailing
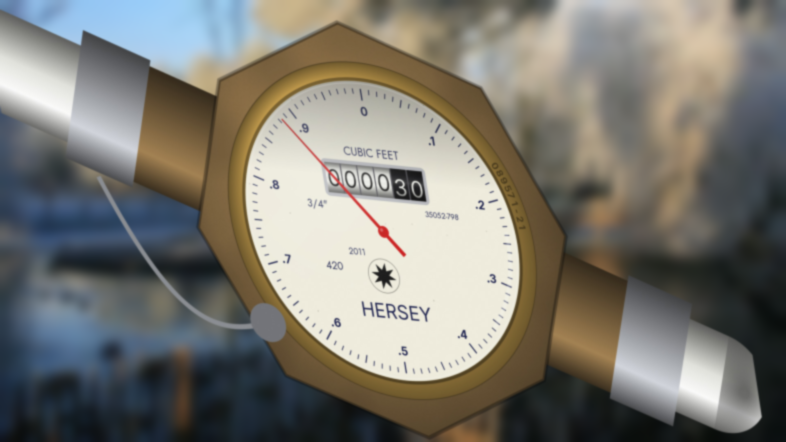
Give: 29.88,ft³
